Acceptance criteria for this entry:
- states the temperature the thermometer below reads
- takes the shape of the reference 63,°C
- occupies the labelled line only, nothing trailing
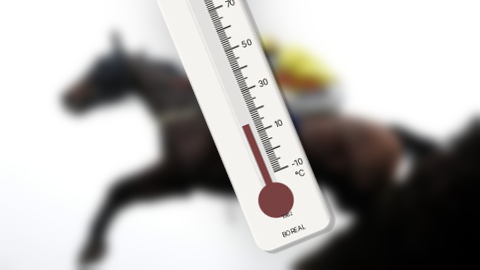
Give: 15,°C
